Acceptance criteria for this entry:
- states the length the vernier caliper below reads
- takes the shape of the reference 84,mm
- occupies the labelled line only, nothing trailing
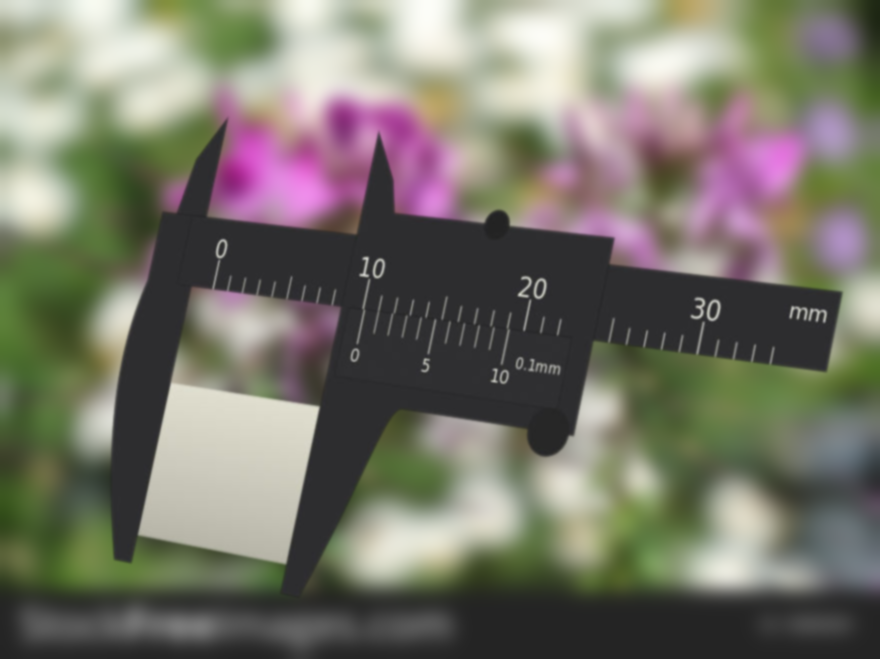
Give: 10.1,mm
